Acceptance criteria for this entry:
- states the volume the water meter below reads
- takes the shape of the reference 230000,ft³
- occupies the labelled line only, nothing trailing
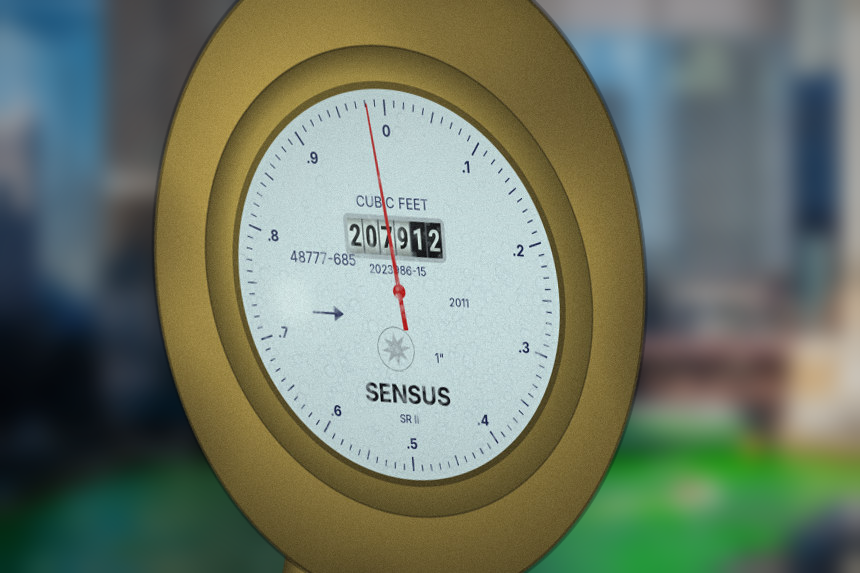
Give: 207911.98,ft³
